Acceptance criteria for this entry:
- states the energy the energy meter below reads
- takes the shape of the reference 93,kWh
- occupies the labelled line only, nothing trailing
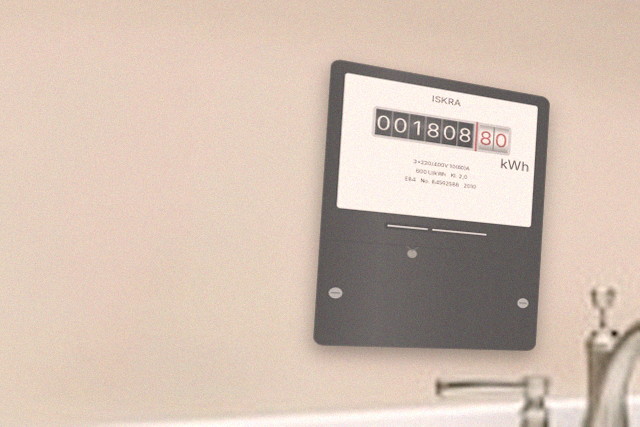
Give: 1808.80,kWh
